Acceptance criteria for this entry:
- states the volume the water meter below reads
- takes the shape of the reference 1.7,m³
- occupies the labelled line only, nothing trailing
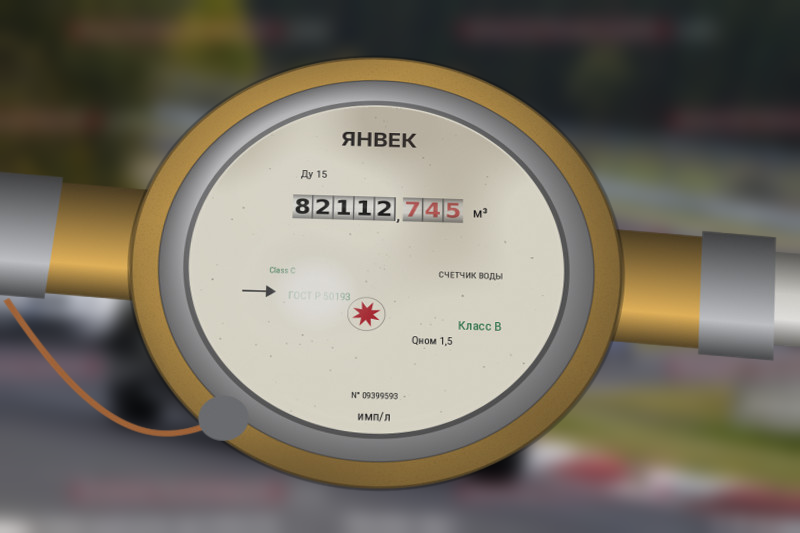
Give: 82112.745,m³
